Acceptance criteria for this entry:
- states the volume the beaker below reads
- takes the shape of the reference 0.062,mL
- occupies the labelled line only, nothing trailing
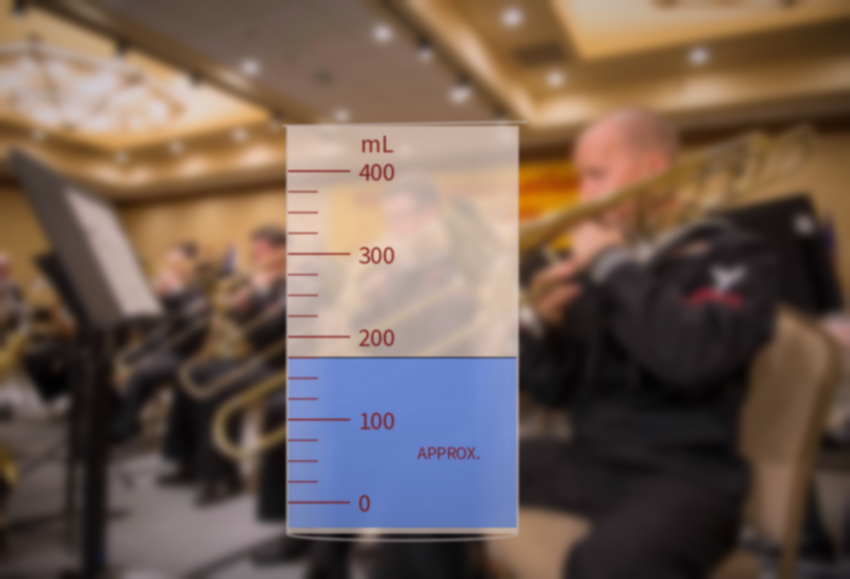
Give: 175,mL
